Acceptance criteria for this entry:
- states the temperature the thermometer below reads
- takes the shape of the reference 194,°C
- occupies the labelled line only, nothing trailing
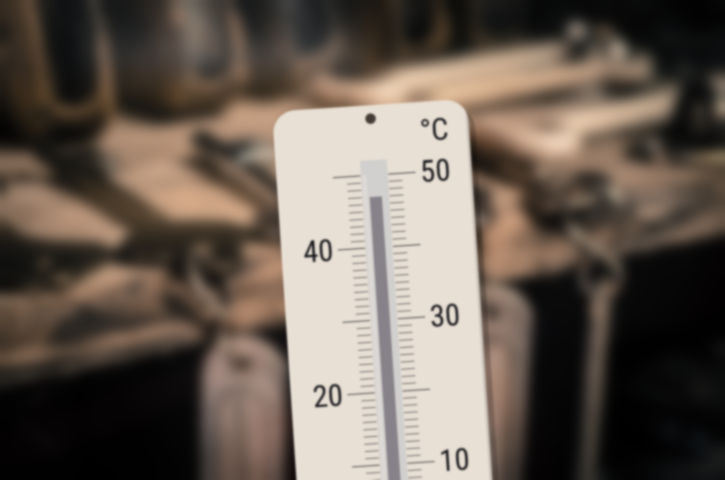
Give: 47,°C
